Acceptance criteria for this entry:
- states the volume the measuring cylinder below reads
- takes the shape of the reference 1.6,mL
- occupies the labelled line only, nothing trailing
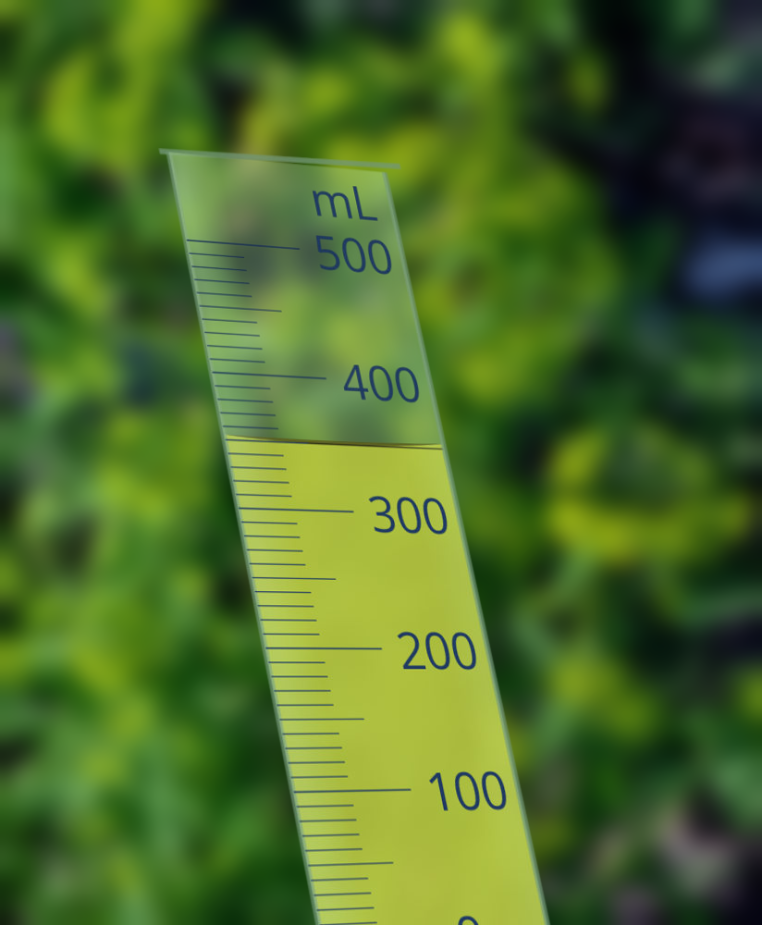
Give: 350,mL
